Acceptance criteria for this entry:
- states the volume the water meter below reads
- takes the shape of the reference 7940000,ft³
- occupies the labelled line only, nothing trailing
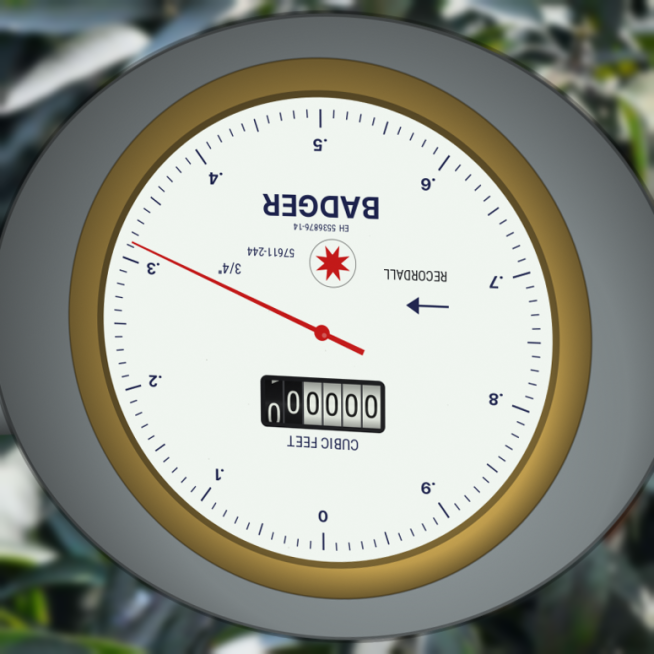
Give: 0.31,ft³
